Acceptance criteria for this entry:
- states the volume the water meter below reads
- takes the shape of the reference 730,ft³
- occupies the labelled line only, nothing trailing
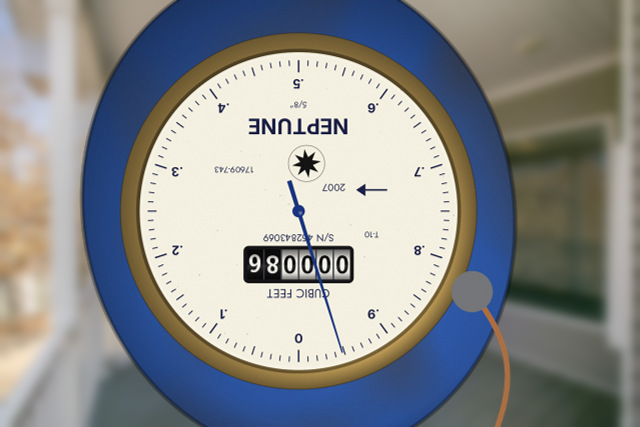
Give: 85.95,ft³
